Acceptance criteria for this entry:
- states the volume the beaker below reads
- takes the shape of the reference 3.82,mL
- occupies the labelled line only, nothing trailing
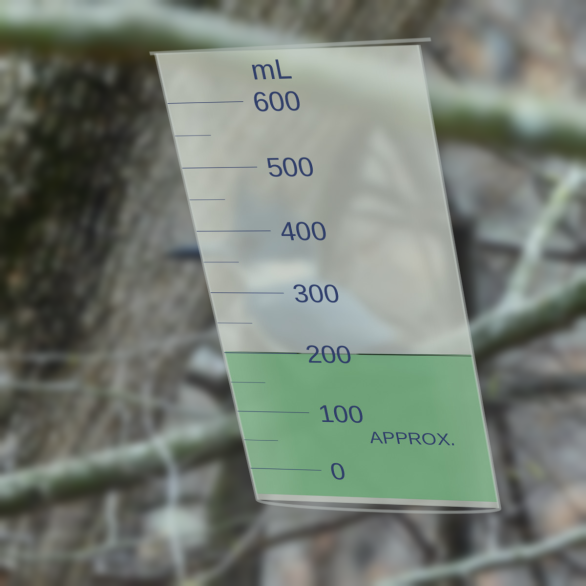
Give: 200,mL
